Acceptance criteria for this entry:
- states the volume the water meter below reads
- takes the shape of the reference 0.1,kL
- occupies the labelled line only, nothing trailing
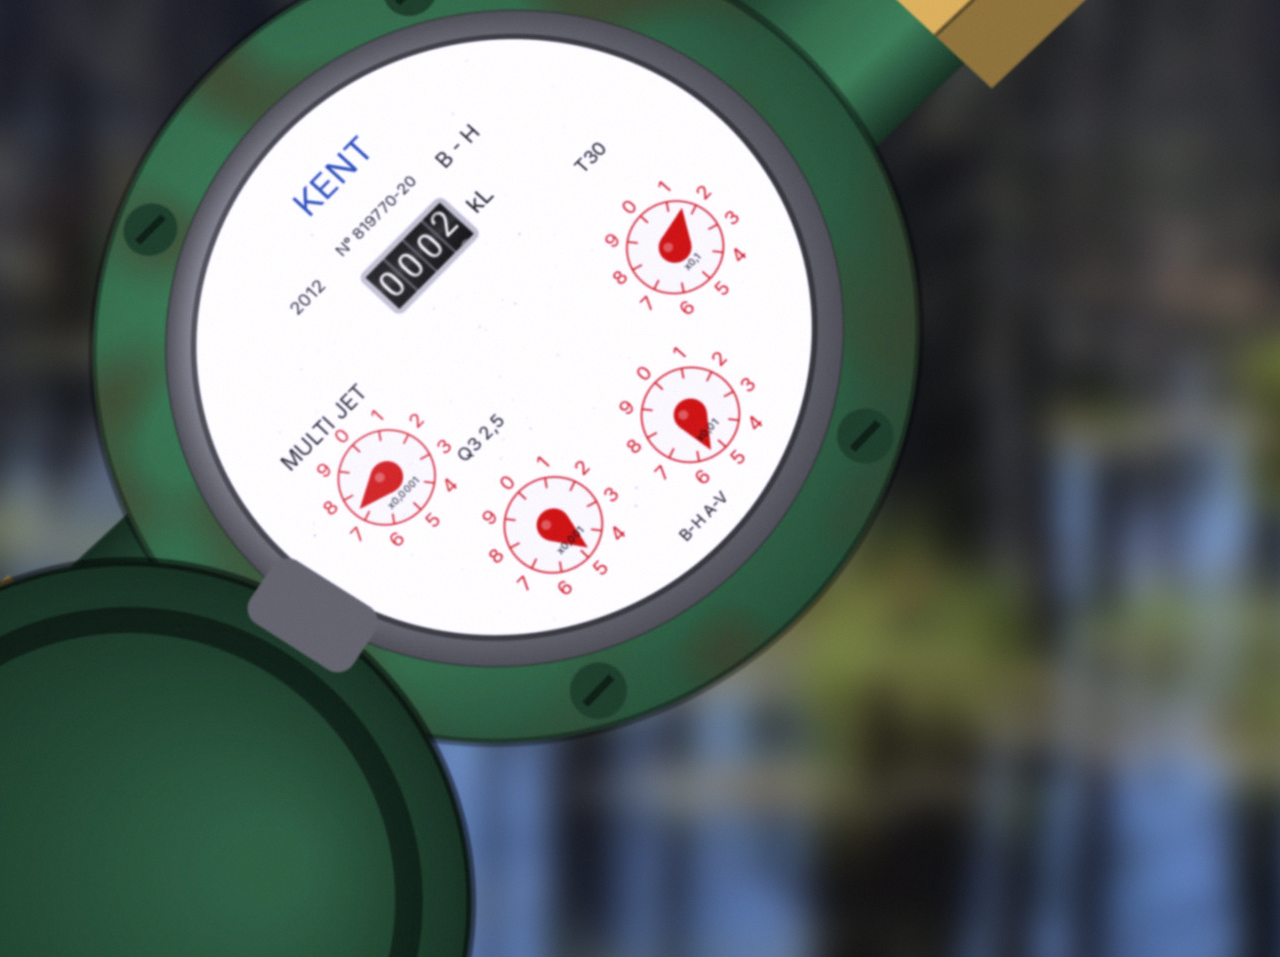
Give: 2.1547,kL
